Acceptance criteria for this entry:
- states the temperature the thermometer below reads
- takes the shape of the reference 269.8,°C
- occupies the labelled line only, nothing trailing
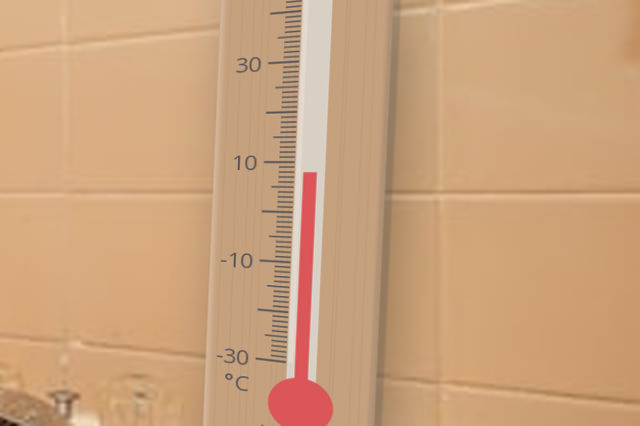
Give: 8,°C
